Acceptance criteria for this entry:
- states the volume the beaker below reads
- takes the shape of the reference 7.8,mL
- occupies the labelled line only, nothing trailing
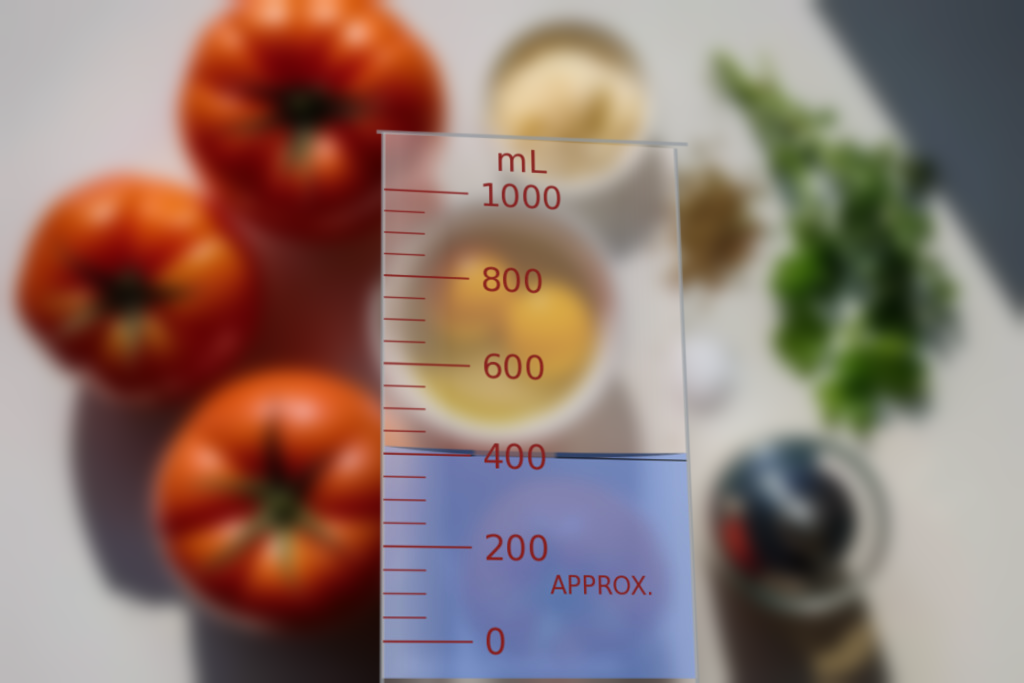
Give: 400,mL
